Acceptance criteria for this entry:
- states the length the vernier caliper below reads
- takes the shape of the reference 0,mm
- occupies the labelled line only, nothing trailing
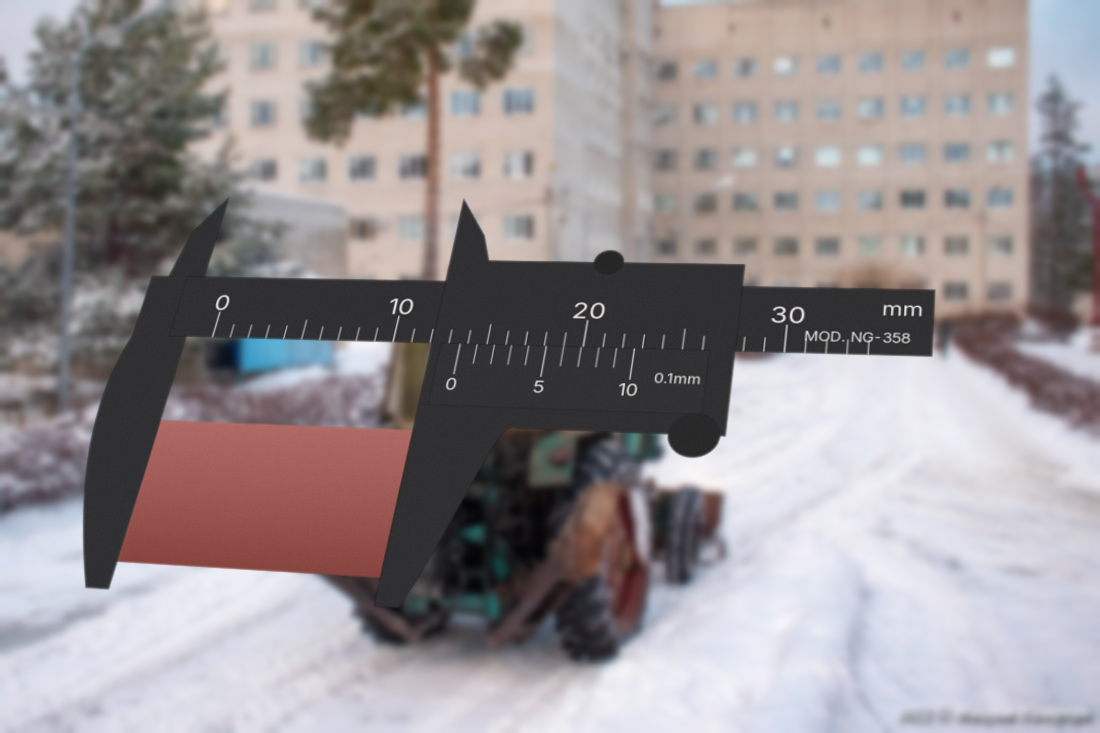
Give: 13.6,mm
